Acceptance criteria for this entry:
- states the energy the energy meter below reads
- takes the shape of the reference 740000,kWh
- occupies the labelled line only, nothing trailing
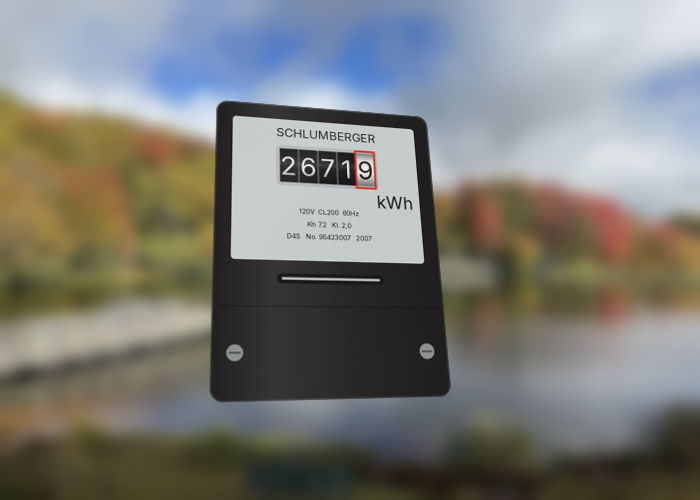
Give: 2671.9,kWh
